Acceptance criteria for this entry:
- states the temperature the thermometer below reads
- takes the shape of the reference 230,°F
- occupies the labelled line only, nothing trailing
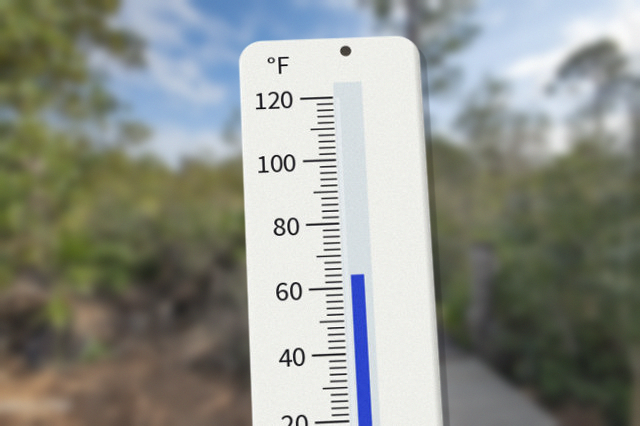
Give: 64,°F
